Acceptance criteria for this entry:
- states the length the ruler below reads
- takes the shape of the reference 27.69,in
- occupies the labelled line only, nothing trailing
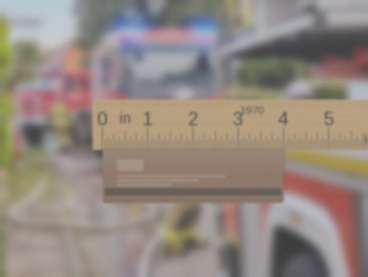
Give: 4,in
